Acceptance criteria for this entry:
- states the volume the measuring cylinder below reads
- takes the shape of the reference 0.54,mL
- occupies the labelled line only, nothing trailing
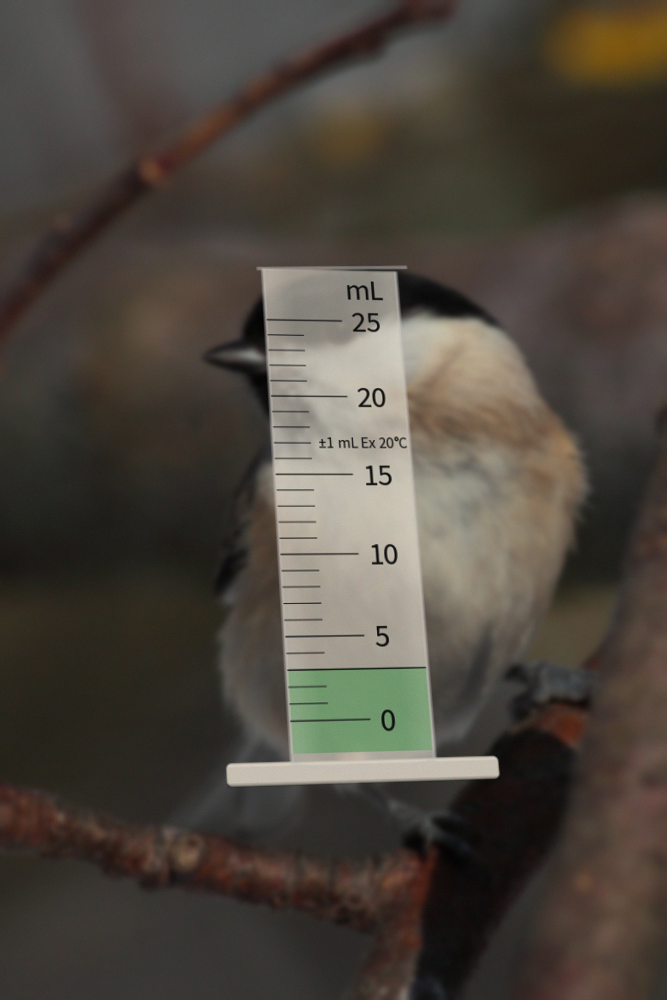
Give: 3,mL
